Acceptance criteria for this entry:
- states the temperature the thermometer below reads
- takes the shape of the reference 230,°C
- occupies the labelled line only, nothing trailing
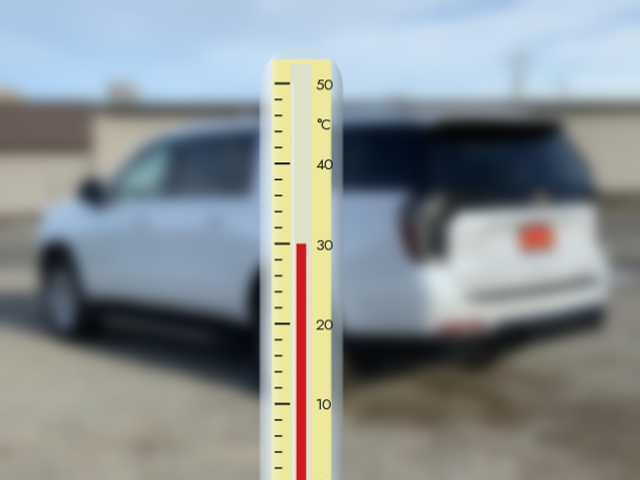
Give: 30,°C
